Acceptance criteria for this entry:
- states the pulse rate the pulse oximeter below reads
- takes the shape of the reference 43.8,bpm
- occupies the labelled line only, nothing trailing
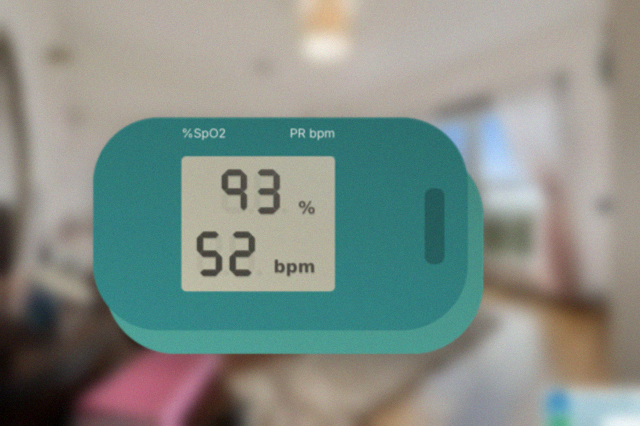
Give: 52,bpm
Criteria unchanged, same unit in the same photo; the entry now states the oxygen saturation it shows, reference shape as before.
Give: 93,%
